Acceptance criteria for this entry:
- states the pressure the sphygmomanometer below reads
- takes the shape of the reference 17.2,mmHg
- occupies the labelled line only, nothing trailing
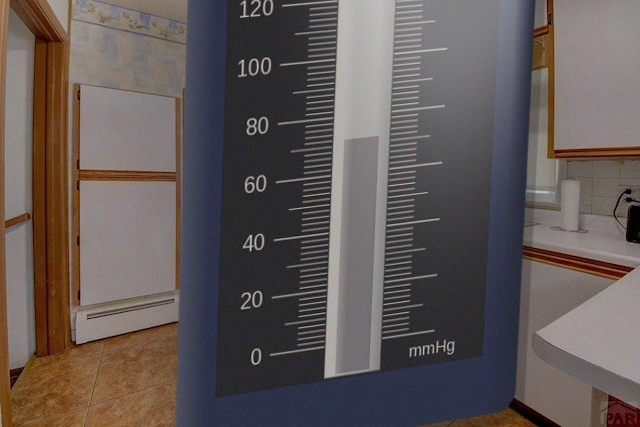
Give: 72,mmHg
